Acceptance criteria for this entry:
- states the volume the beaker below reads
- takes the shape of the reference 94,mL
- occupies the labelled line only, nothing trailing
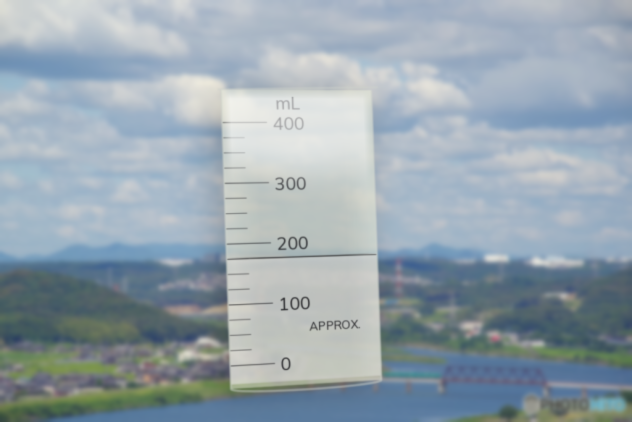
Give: 175,mL
